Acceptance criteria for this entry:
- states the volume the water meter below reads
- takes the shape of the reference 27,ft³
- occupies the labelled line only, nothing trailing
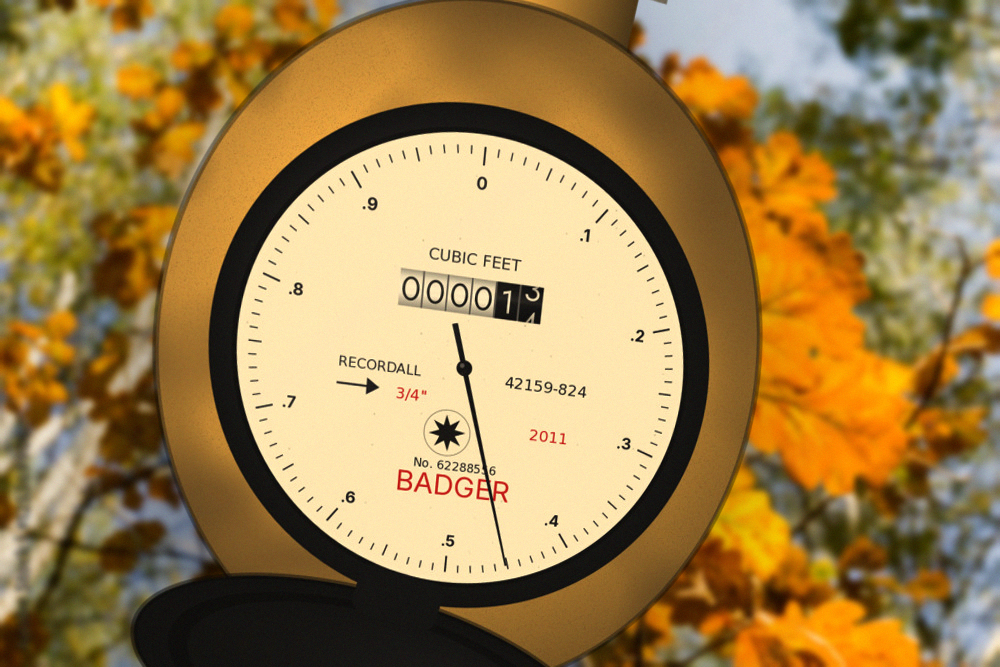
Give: 13.45,ft³
